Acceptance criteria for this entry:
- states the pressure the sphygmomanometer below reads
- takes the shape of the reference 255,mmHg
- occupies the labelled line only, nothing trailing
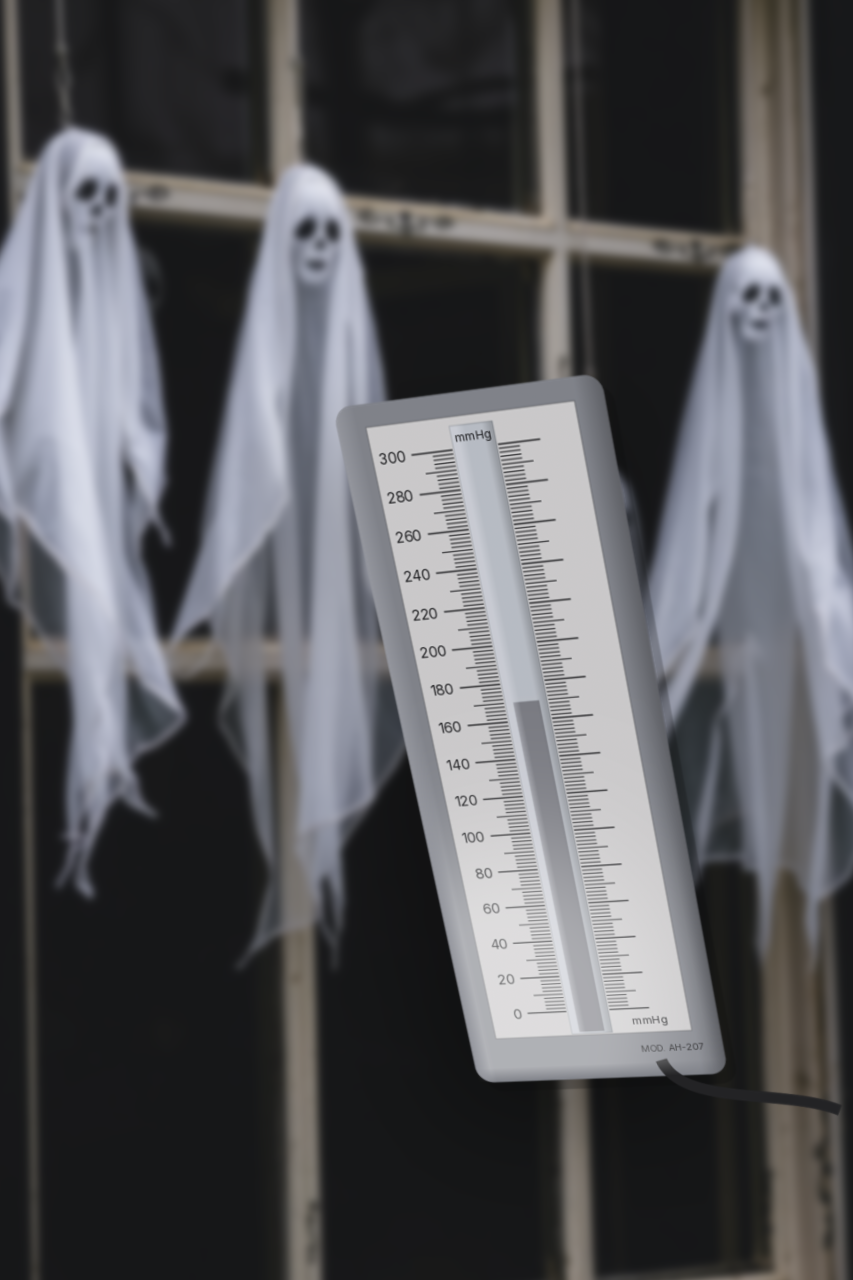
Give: 170,mmHg
